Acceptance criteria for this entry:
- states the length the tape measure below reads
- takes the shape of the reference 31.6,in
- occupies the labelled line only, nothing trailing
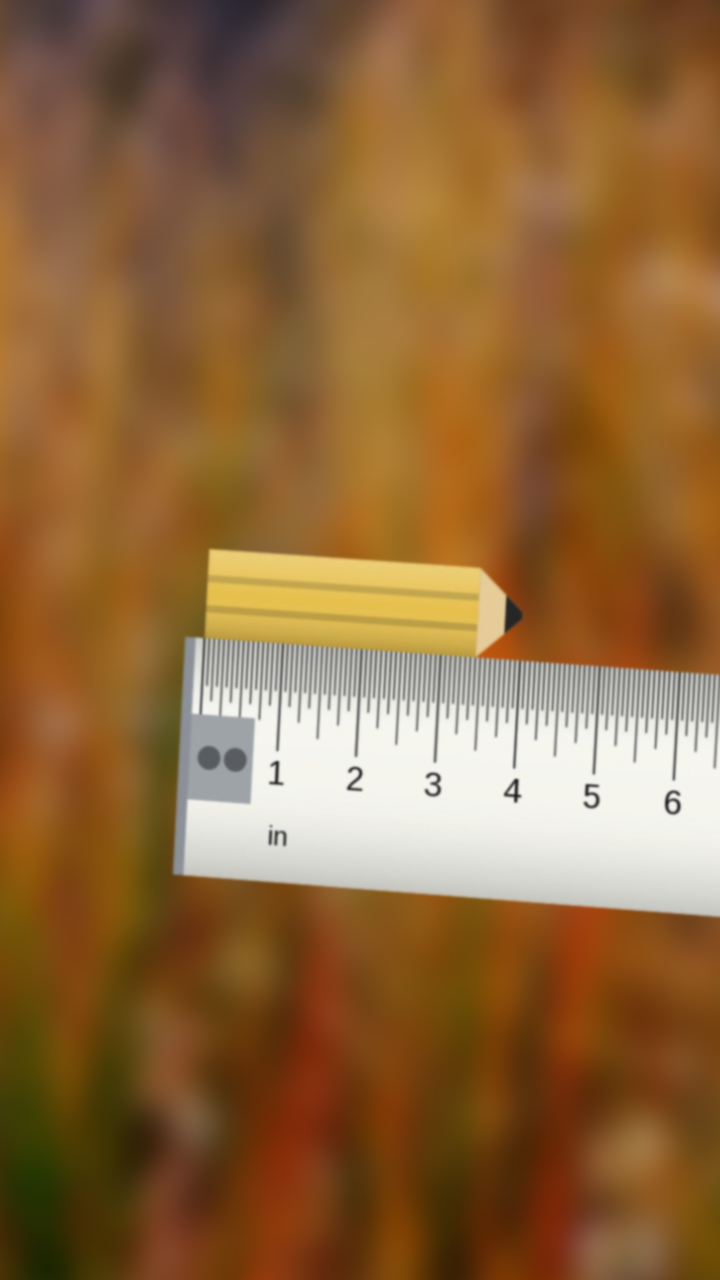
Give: 4,in
